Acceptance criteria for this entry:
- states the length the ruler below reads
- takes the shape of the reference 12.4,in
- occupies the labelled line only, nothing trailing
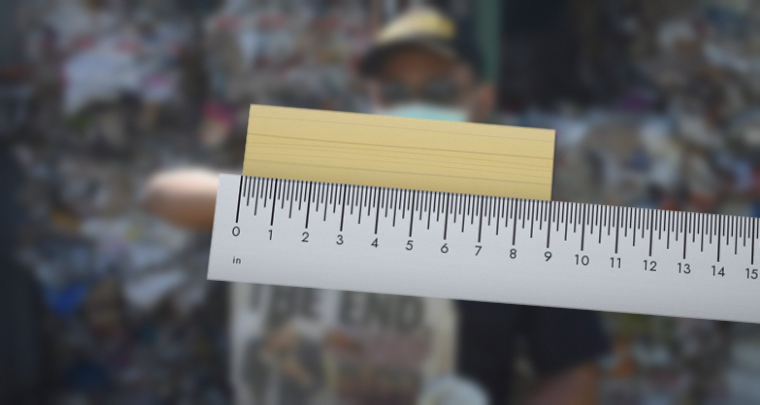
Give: 9,in
